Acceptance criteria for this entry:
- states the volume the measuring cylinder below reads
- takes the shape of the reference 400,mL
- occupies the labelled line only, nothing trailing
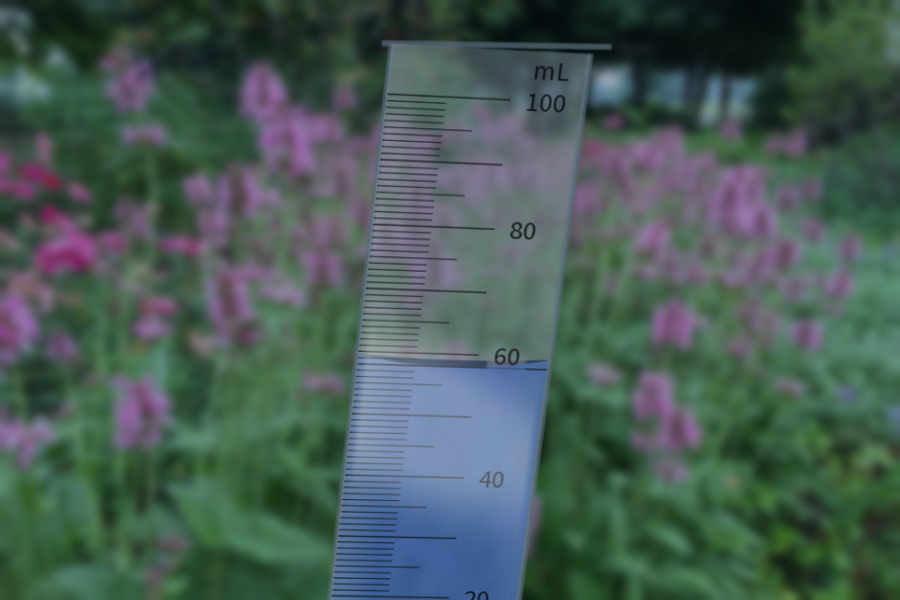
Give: 58,mL
